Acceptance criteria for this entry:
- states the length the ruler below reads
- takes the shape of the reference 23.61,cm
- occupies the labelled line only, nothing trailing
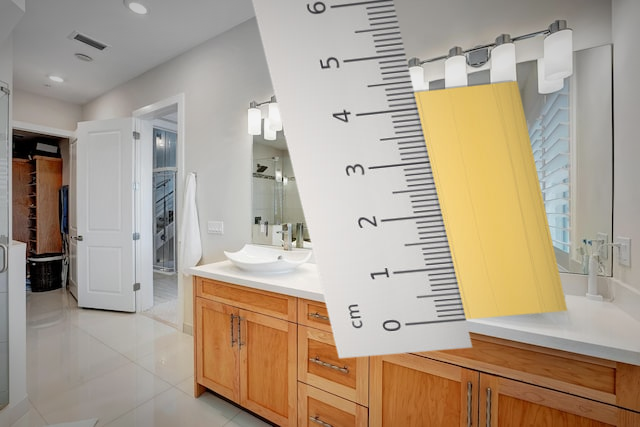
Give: 4.3,cm
